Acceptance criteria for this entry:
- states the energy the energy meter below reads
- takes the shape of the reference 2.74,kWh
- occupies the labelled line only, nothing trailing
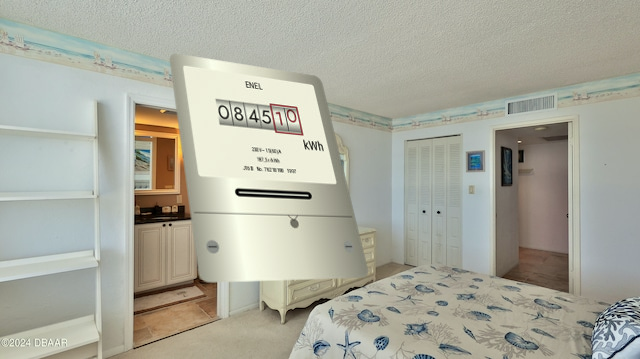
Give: 845.10,kWh
